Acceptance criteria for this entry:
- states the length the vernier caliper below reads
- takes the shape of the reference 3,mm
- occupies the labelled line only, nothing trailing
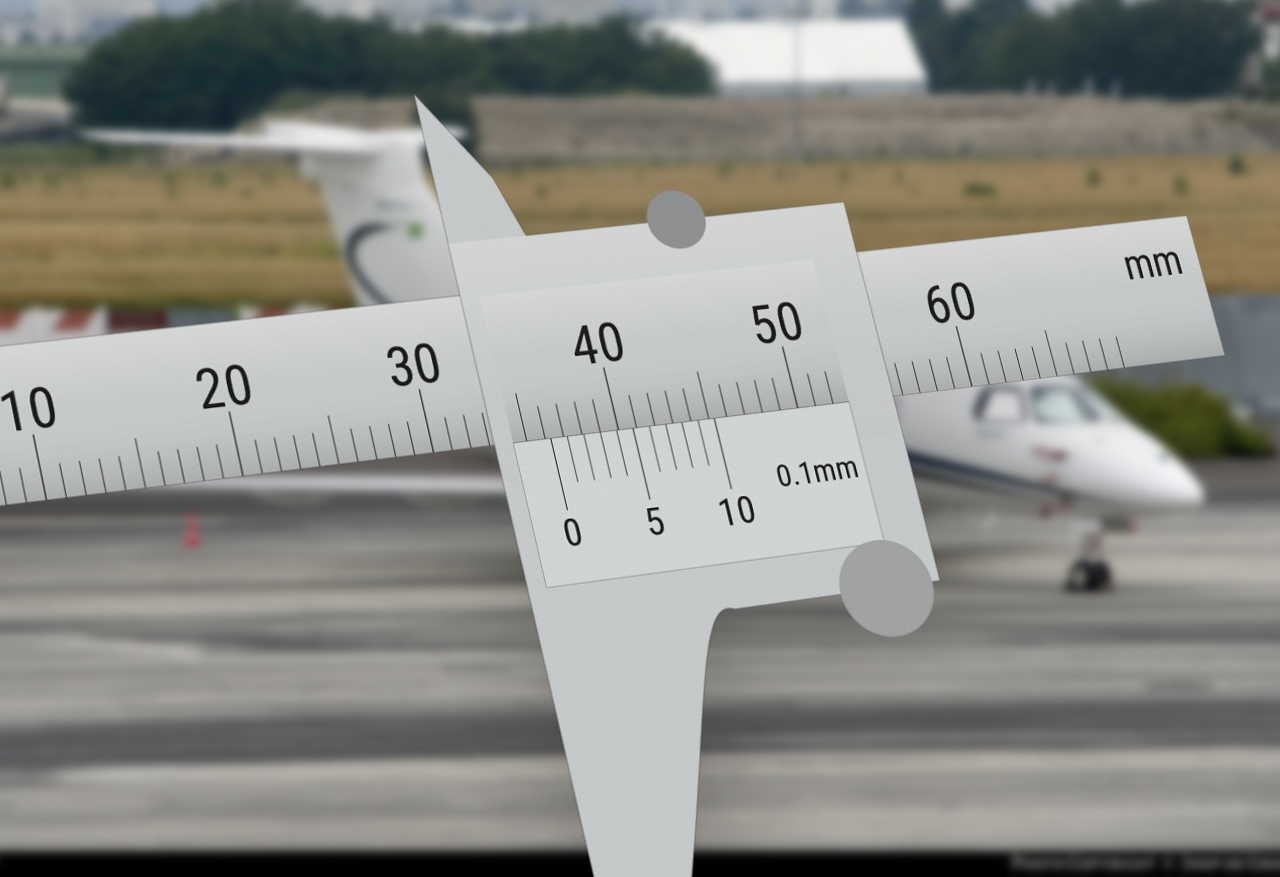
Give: 36.3,mm
